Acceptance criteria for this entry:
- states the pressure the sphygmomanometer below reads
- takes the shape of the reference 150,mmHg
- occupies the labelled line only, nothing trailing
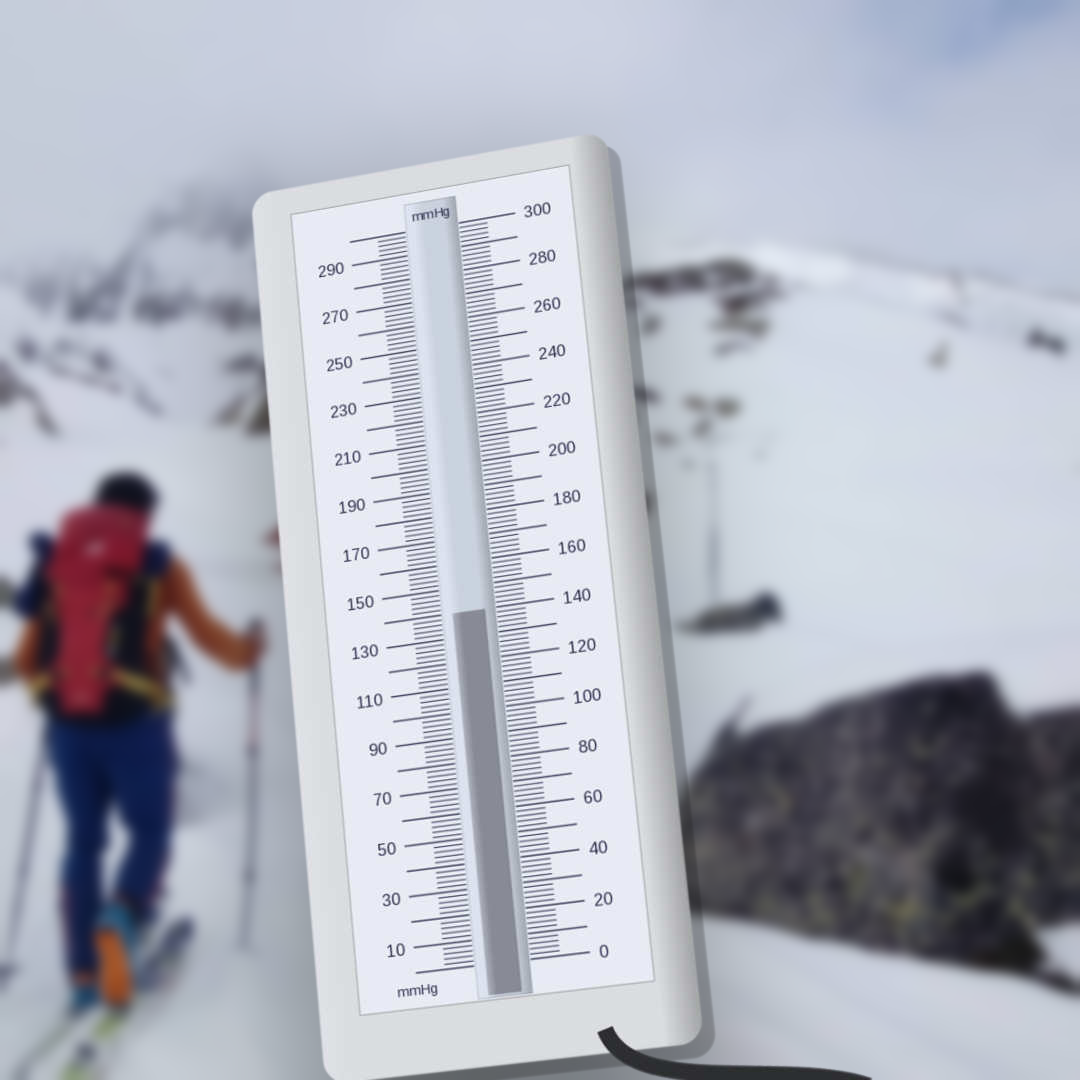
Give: 140,mmHg
